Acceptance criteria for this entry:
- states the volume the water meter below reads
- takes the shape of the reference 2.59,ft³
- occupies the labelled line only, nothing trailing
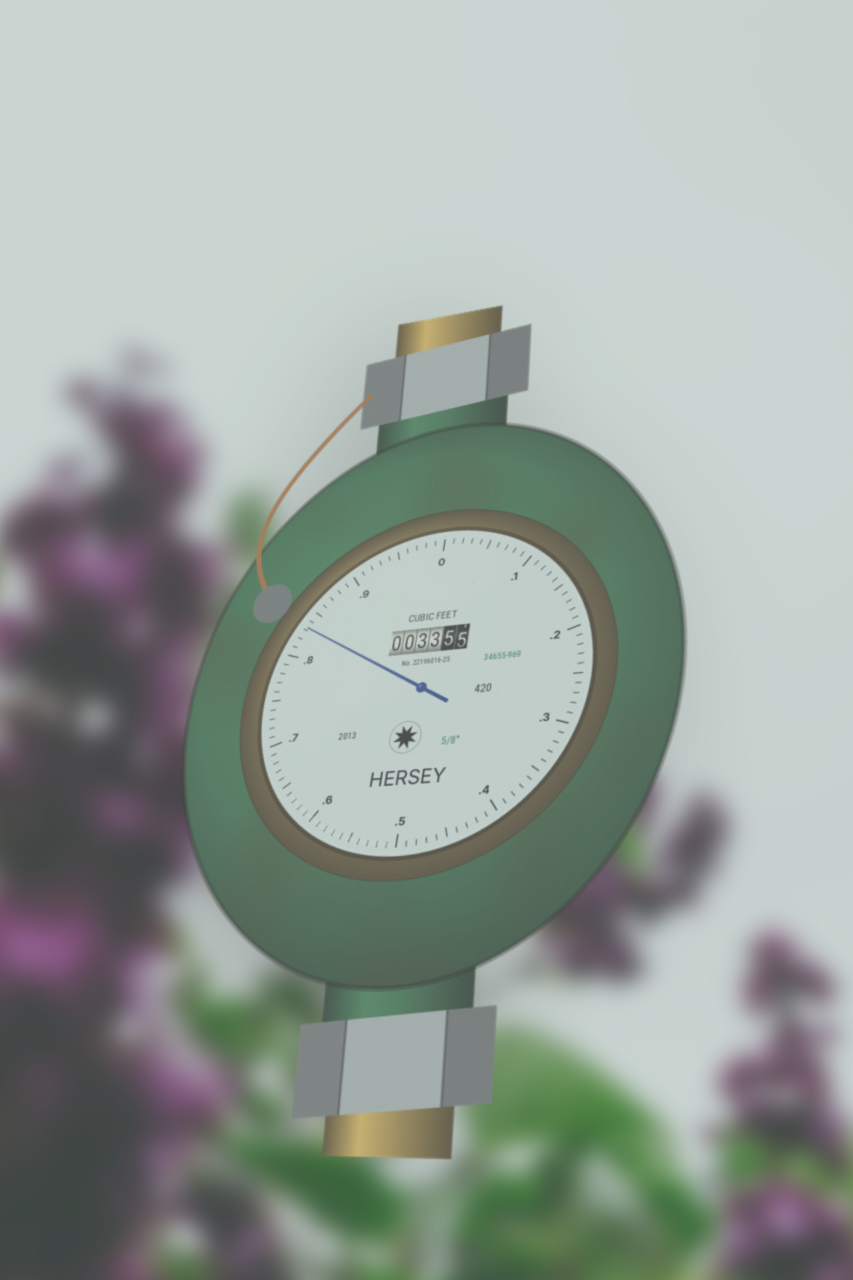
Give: 3354.83,ft³
